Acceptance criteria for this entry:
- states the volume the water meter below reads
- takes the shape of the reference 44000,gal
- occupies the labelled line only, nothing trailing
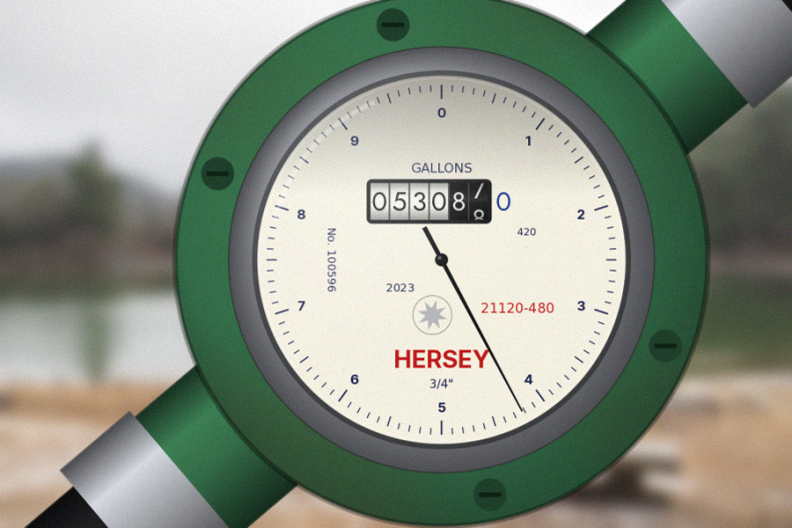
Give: 530874.2,gal
